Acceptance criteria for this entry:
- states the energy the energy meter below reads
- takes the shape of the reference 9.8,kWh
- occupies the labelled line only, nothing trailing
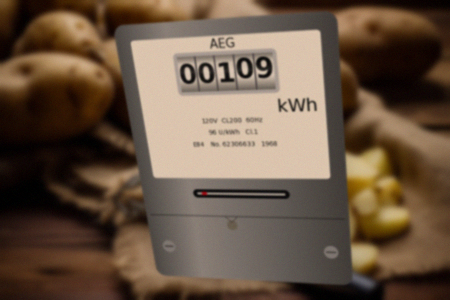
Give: 109,kWh
